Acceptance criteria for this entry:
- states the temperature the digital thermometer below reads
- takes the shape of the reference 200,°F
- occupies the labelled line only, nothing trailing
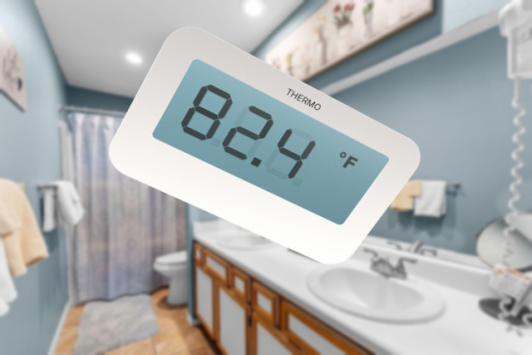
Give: 82.4,°F
